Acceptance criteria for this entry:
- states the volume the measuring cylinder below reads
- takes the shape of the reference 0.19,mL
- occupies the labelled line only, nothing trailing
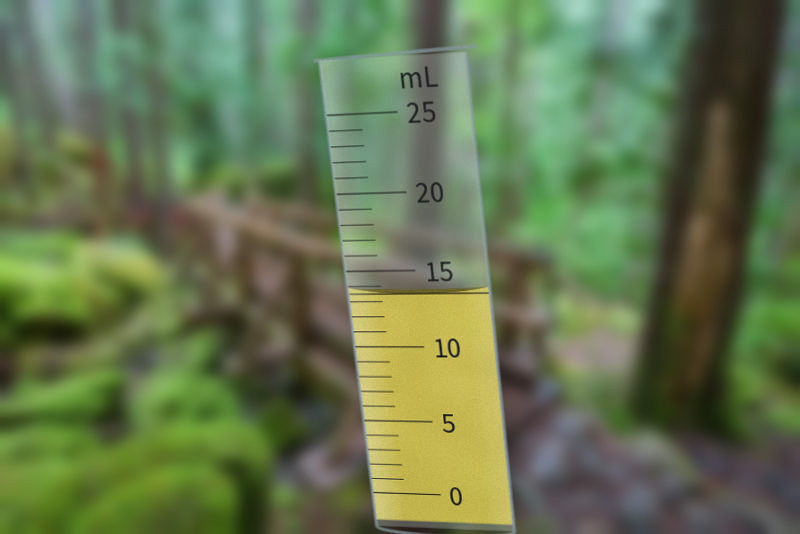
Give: 13.5,mL
